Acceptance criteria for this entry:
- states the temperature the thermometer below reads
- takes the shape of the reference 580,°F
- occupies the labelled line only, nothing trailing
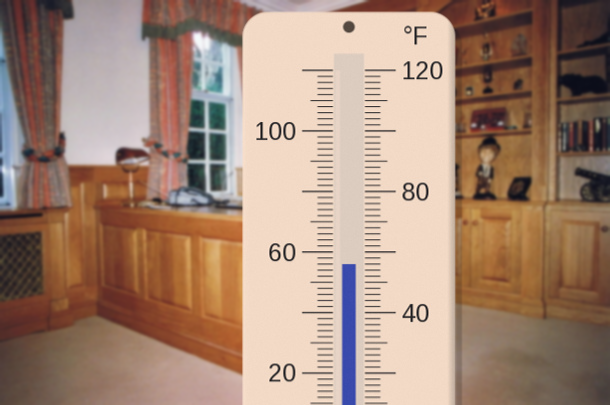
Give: 56,°F
